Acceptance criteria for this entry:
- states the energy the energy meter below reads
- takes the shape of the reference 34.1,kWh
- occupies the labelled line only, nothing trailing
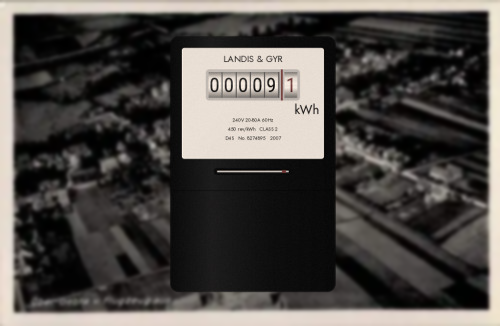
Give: 9.1,kWh
